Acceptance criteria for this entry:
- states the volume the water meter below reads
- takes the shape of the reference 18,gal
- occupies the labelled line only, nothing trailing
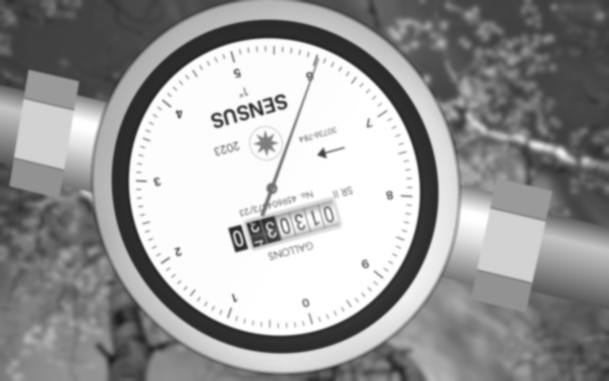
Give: 130326.0,gal
